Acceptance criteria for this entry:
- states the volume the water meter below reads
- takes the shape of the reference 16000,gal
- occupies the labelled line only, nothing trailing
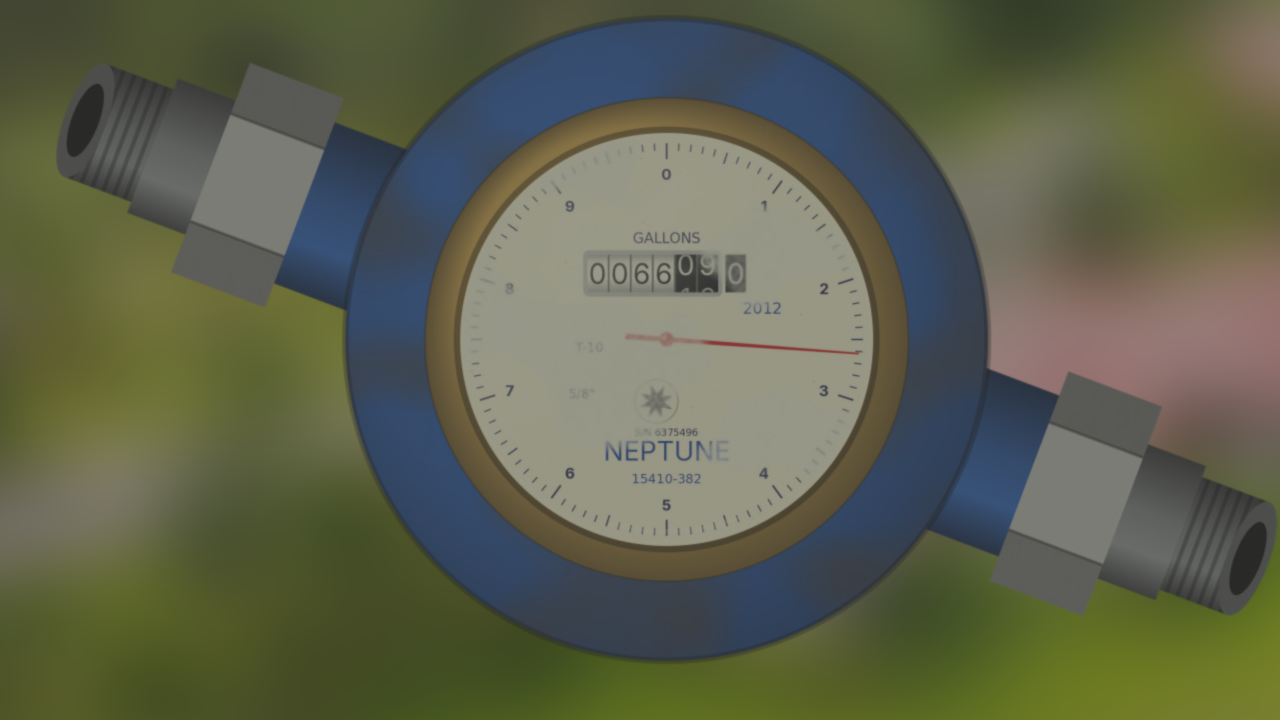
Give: 66092.6,gal
